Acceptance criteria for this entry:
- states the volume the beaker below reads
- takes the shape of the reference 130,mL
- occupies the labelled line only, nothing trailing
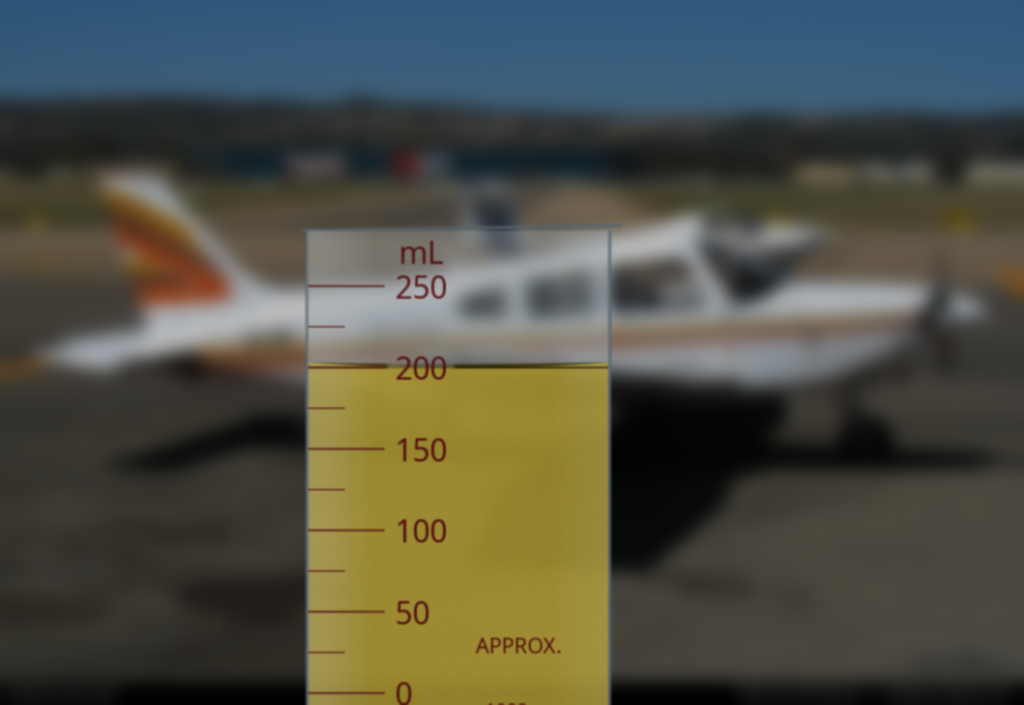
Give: 200,mL
